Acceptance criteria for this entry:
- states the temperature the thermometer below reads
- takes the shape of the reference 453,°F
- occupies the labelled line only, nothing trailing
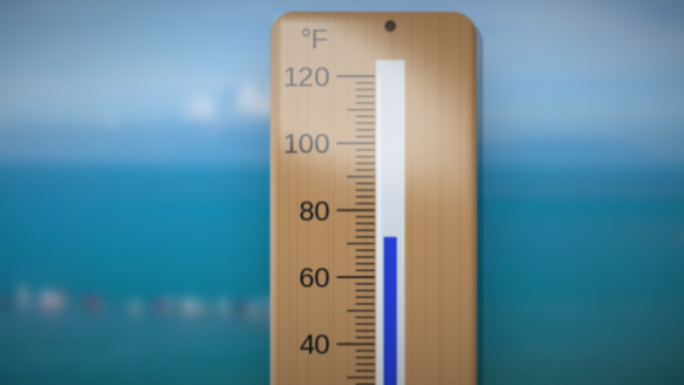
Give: 72,°F
